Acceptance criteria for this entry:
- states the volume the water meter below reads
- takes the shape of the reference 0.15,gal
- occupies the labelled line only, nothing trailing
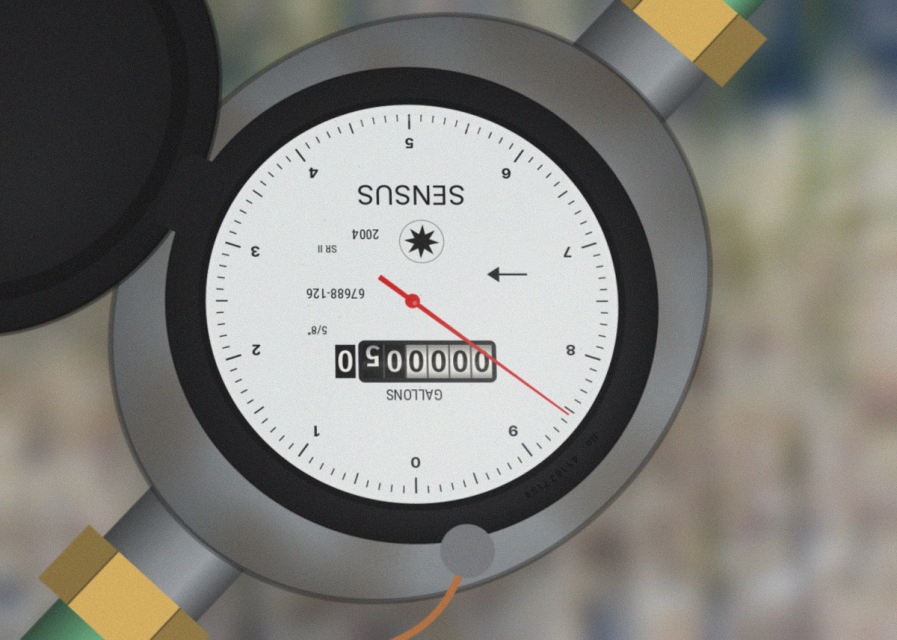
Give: 48.5,gal
